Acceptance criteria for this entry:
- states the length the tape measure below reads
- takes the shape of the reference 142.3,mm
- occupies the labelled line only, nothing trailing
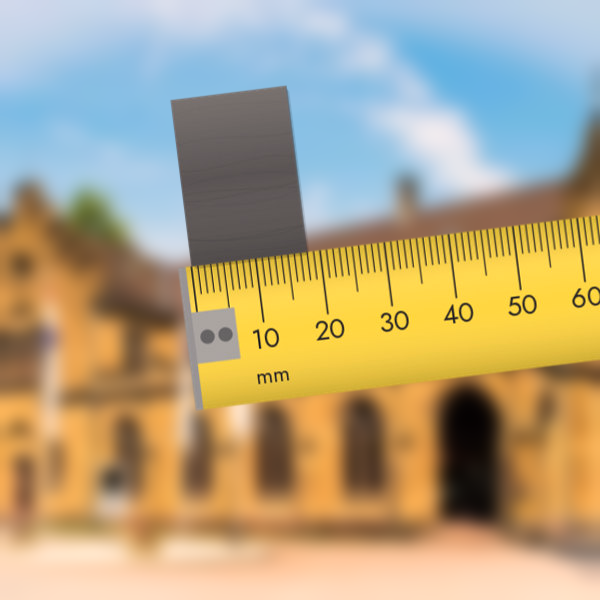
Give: 18,mm
